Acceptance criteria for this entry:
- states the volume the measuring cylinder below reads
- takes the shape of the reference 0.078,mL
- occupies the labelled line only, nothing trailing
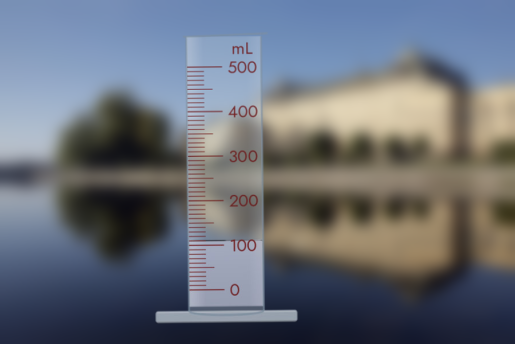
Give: 110,mL
